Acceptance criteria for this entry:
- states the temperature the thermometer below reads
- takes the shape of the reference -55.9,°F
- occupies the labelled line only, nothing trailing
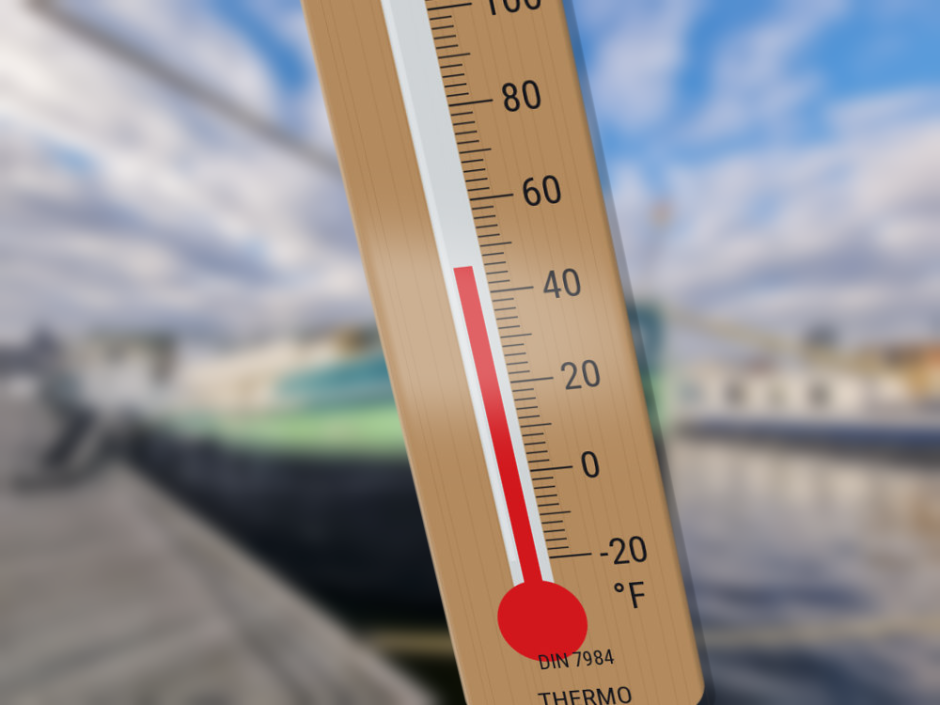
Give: 46,°F
